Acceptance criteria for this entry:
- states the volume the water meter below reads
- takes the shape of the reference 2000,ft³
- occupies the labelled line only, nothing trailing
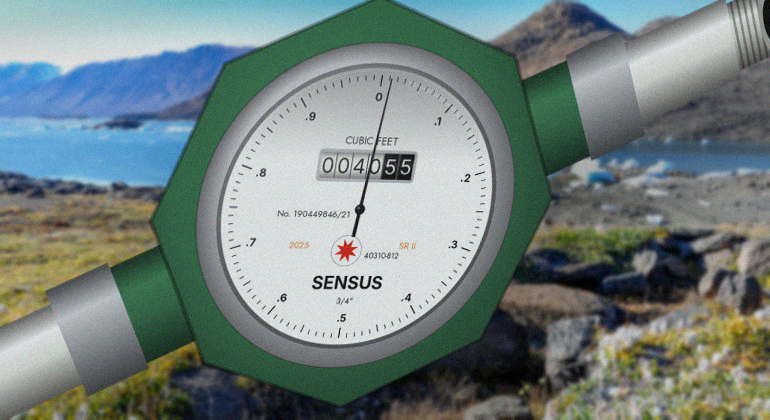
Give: 4055.01,ft³
